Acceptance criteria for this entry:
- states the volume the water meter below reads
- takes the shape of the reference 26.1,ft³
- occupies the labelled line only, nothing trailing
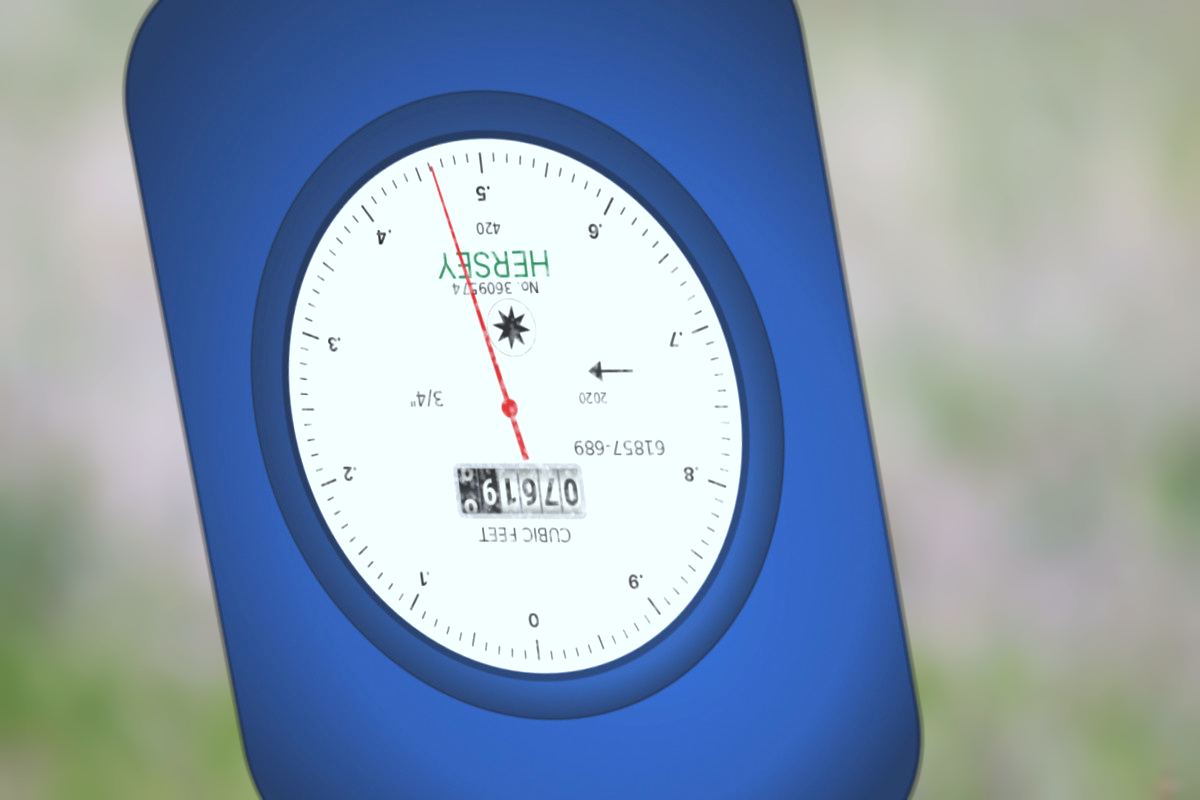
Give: 76198.46,ft³
